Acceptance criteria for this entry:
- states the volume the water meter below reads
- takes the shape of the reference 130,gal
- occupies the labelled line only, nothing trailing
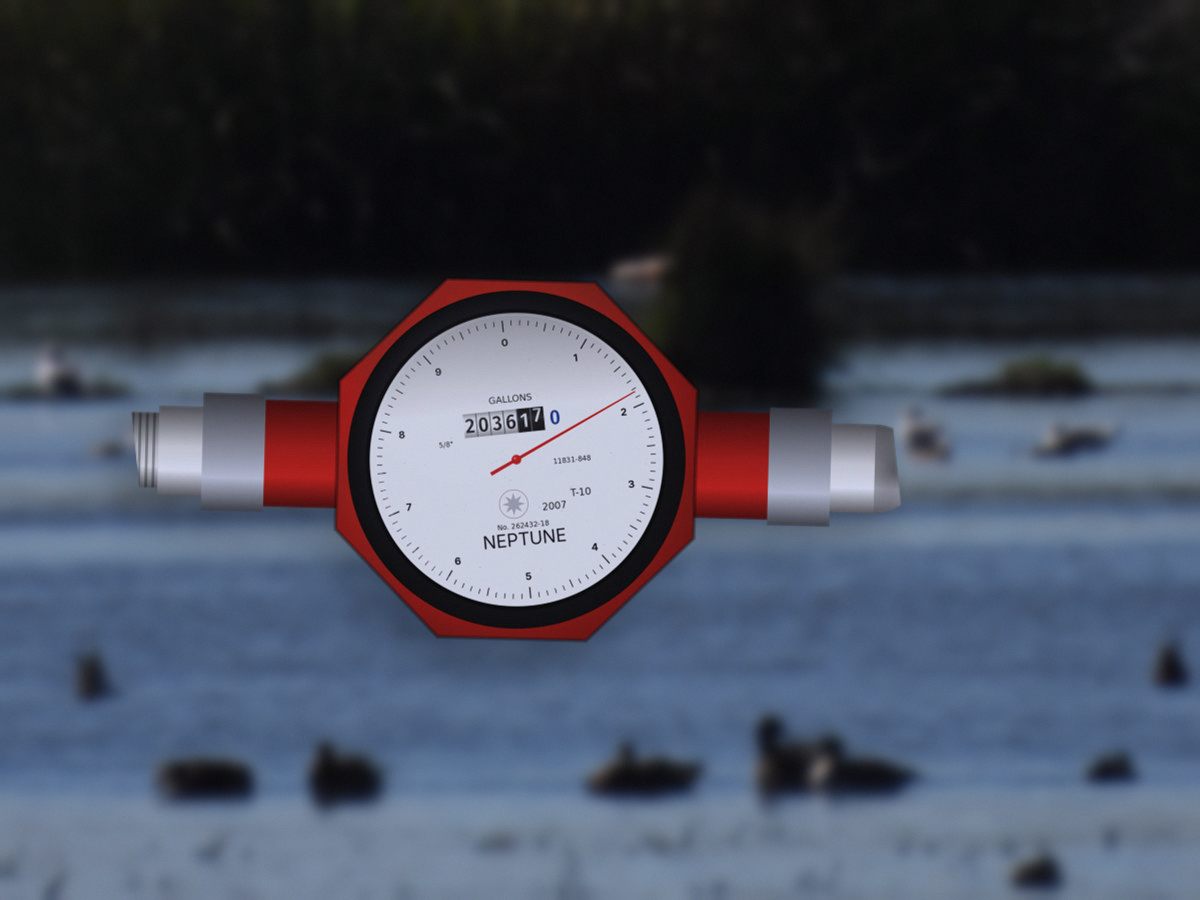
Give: 2036171.8,gal
